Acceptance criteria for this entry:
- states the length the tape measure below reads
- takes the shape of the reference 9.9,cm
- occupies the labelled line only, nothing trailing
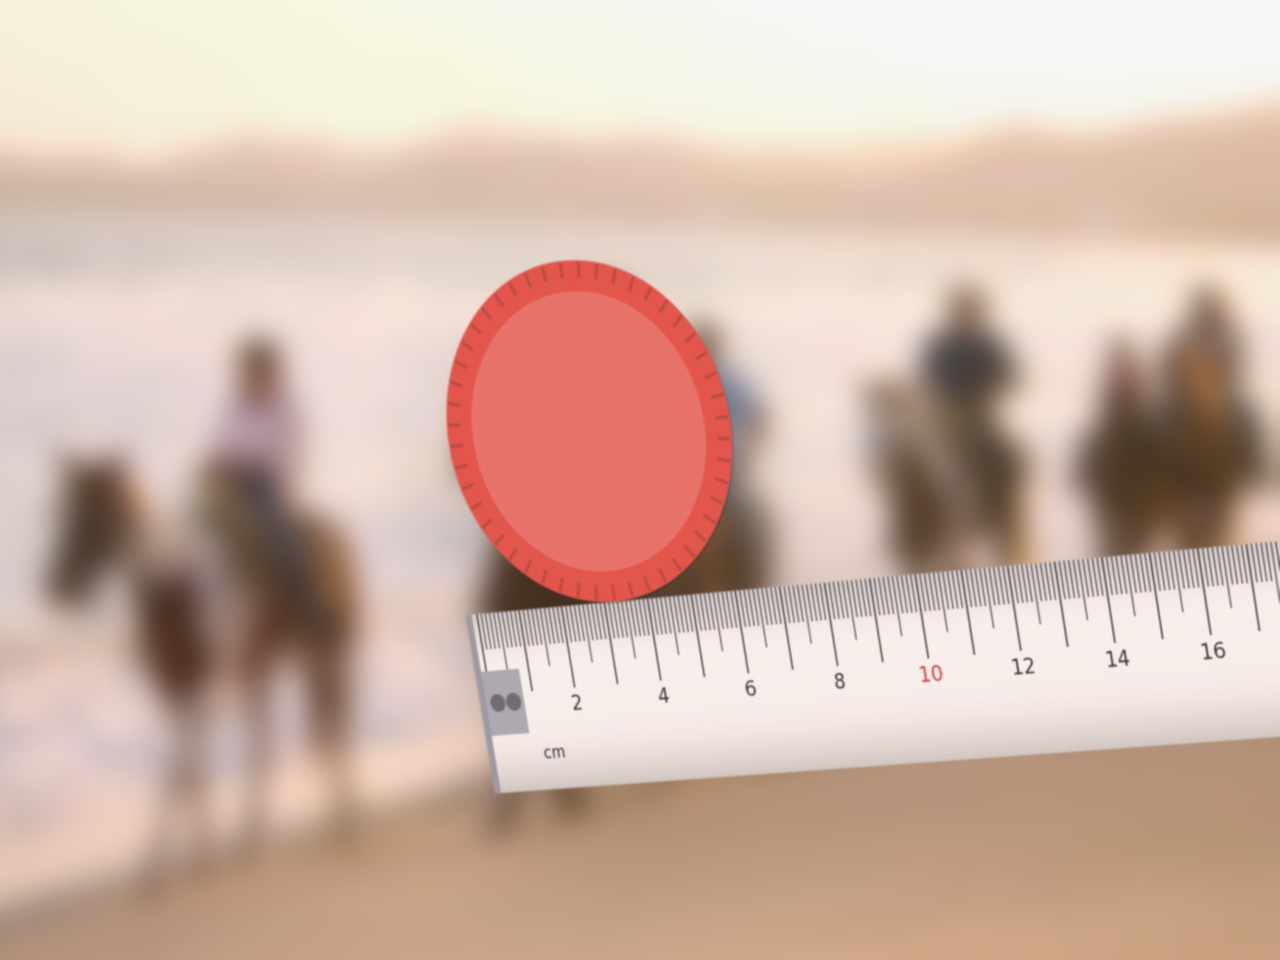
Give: 6.5,cm
